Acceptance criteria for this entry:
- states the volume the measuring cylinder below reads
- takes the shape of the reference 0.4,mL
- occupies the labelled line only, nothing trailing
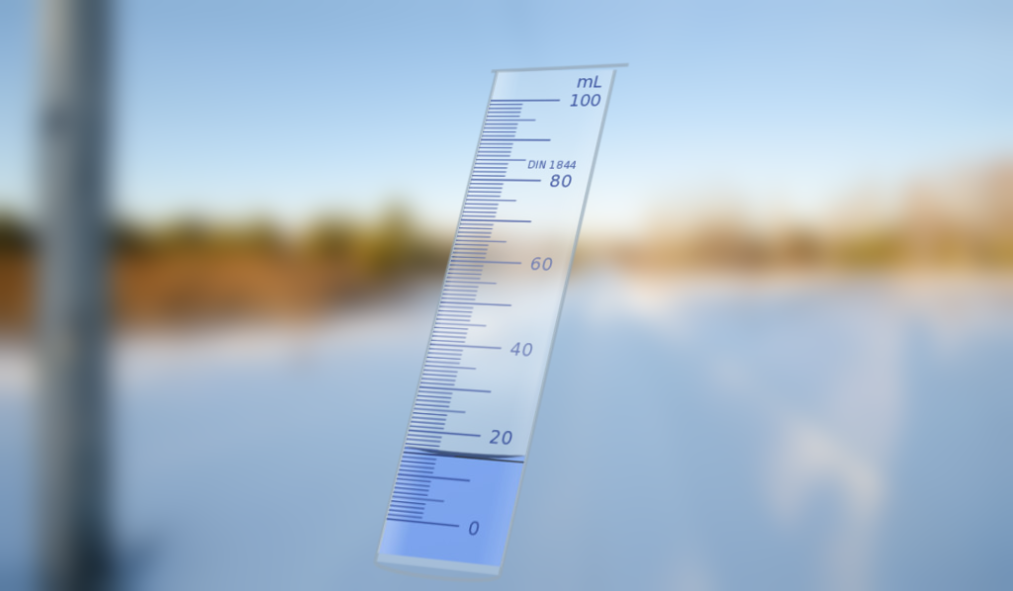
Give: 15,mL
